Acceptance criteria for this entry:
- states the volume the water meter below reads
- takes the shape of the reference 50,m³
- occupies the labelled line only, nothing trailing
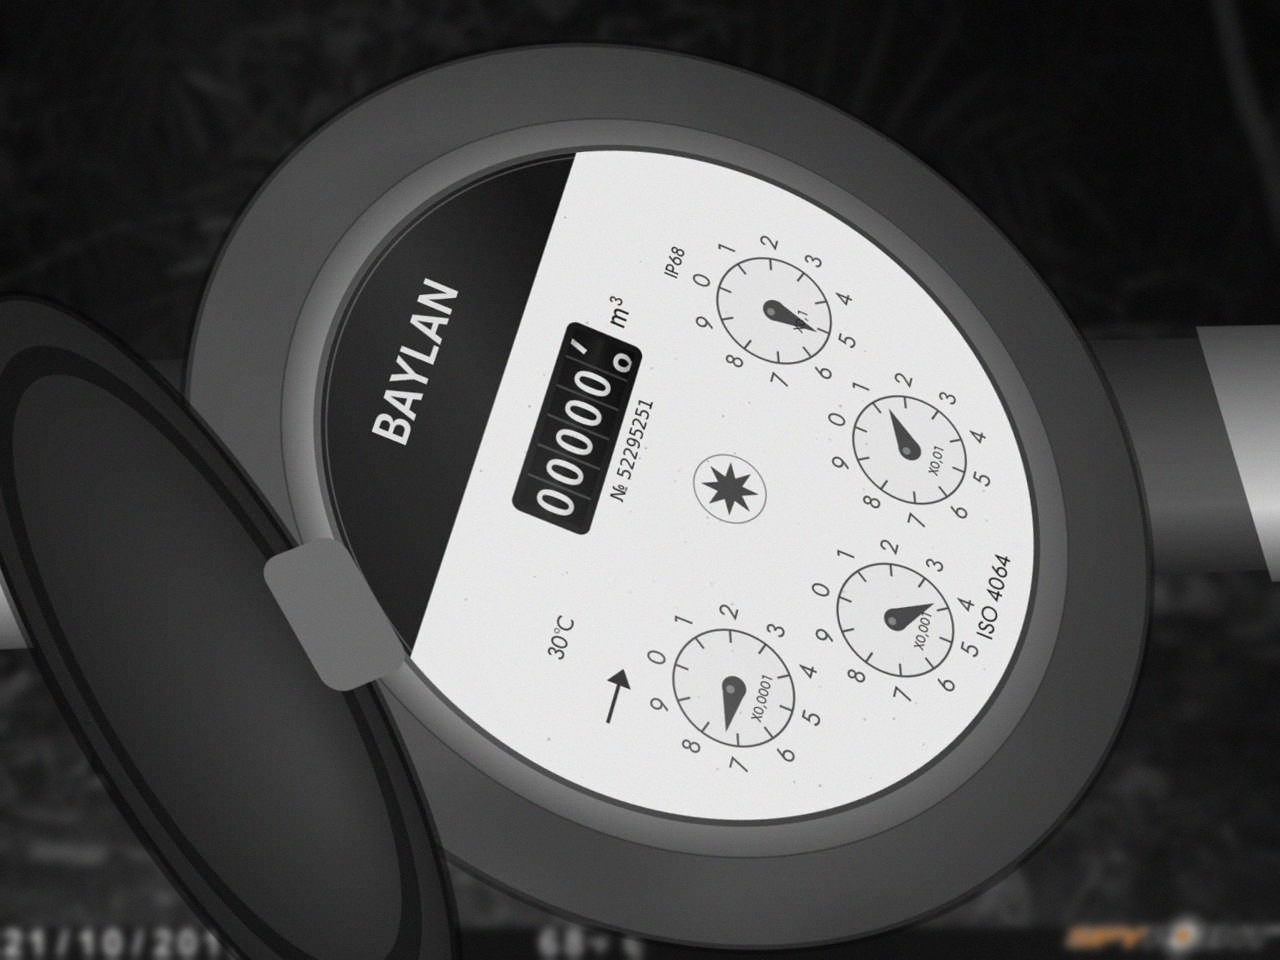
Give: 7.5137,m³
